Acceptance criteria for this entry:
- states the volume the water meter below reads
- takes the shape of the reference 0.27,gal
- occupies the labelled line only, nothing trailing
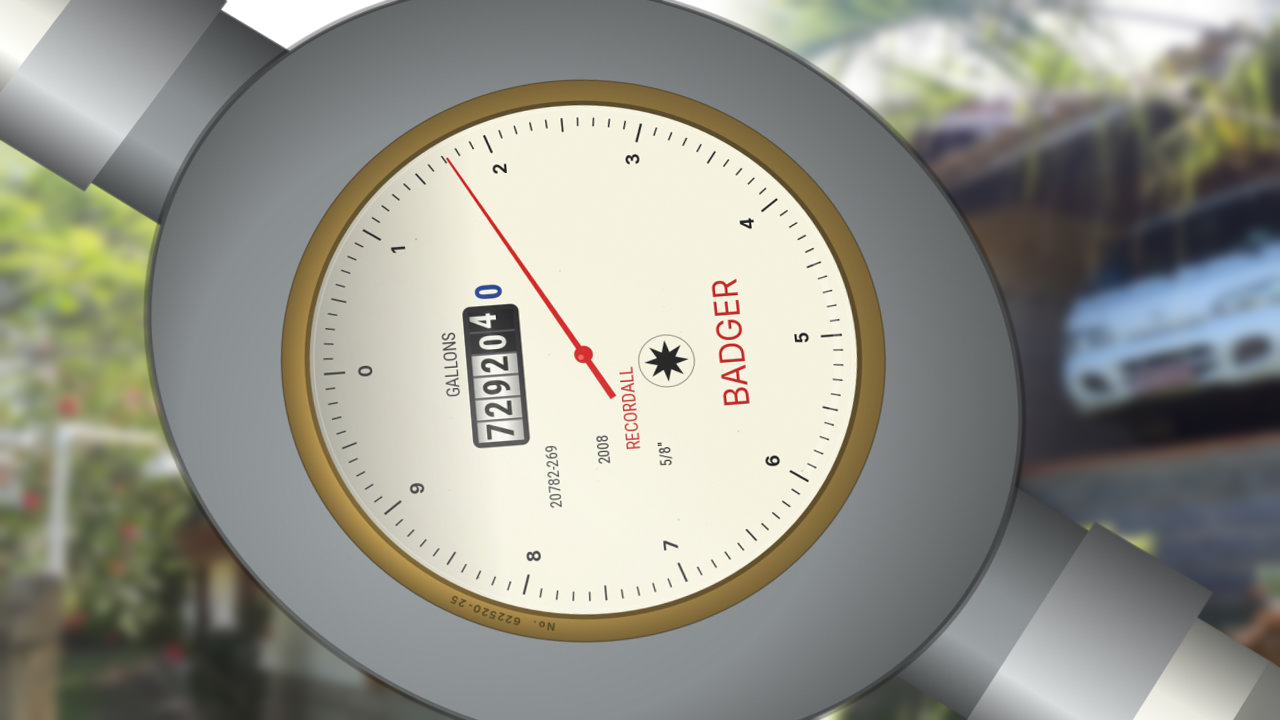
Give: 7292041.7,gal
